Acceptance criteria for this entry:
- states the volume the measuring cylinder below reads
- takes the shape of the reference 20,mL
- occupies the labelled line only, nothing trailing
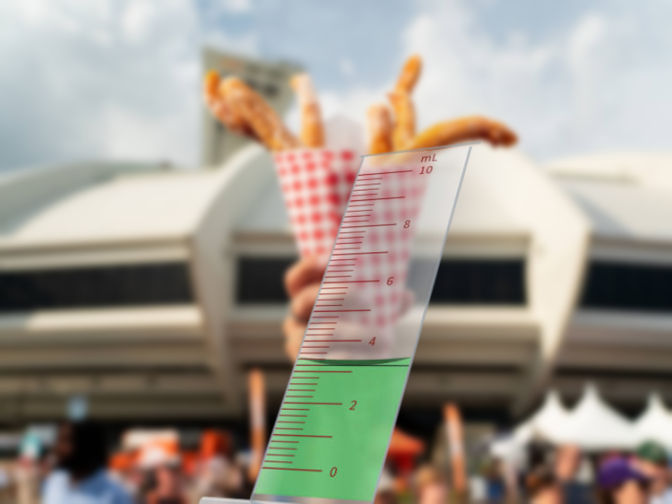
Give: 3.2,mL
